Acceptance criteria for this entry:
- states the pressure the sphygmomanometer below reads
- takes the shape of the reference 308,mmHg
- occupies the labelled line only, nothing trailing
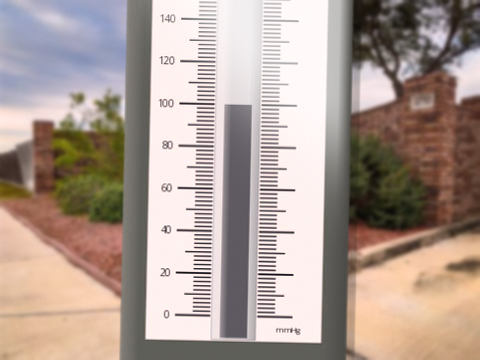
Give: 100,mmHg
